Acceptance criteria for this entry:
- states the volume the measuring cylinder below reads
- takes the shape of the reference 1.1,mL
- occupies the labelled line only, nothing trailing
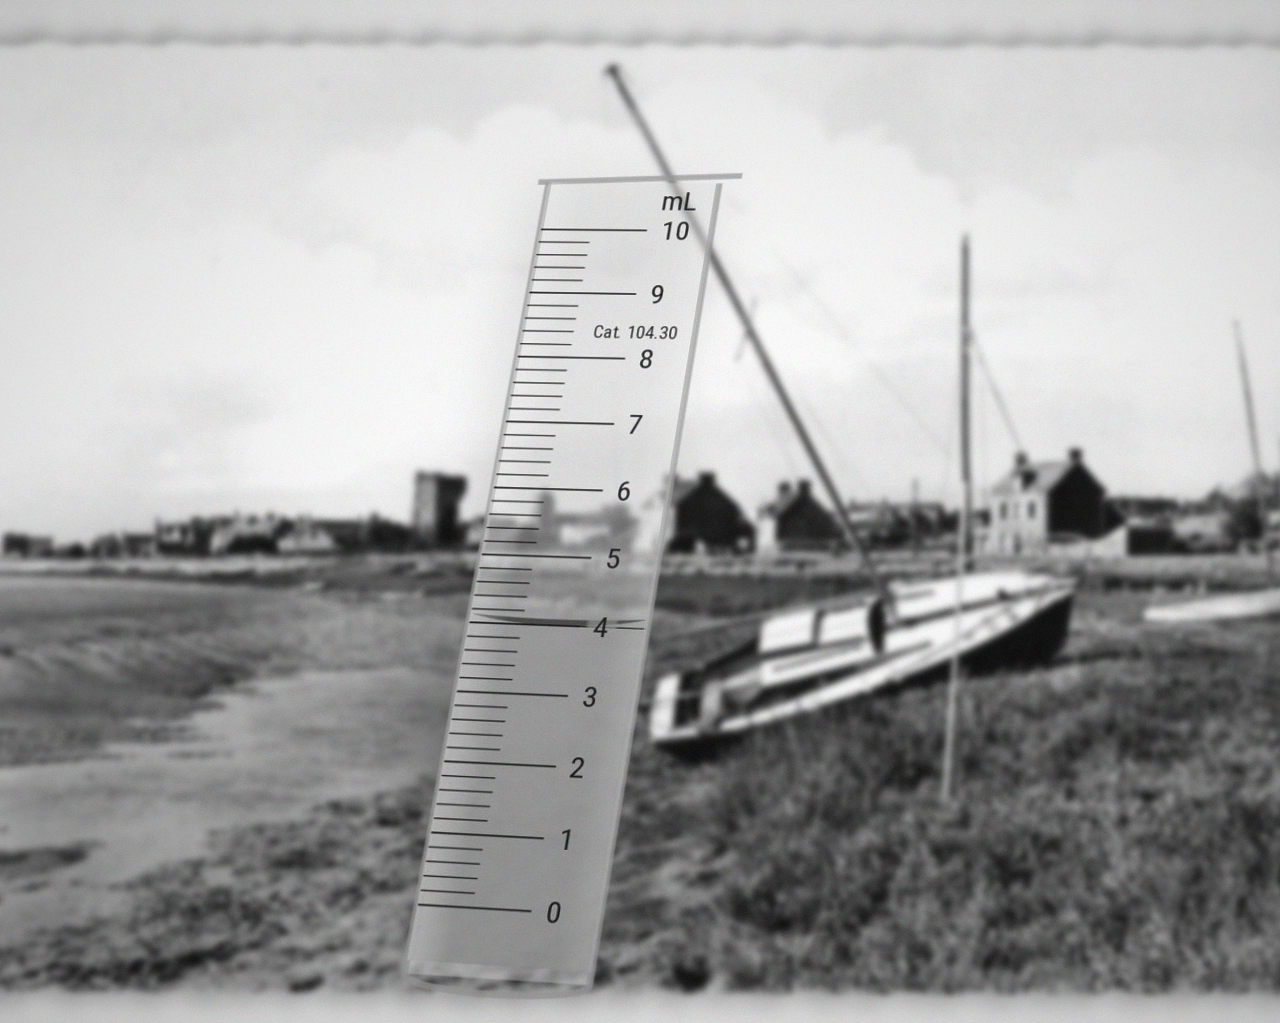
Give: 4,mL
